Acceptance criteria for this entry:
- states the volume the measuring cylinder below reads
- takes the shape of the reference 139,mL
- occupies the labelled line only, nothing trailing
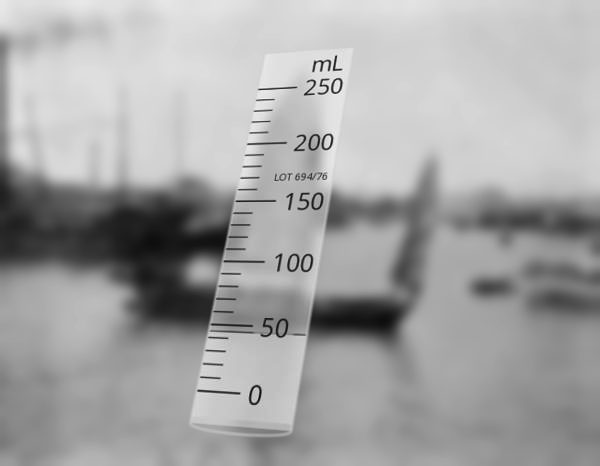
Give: 45,mL
